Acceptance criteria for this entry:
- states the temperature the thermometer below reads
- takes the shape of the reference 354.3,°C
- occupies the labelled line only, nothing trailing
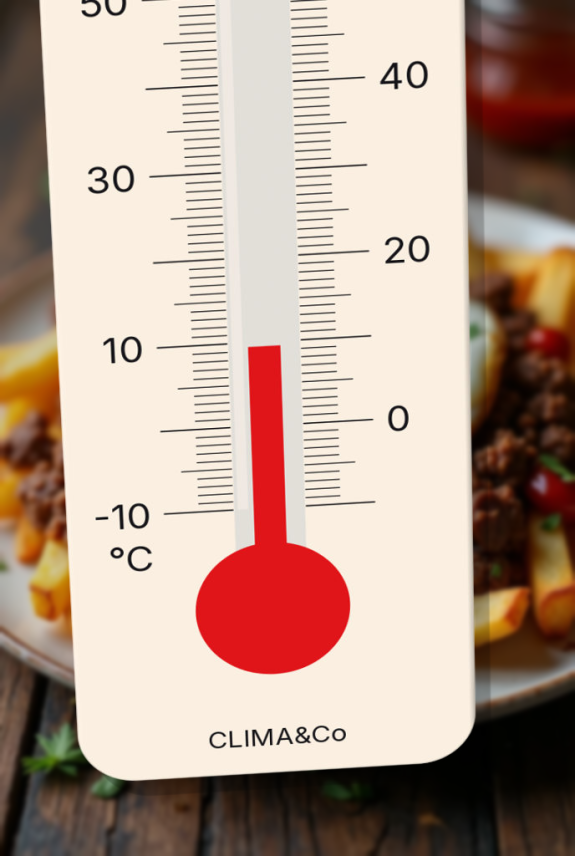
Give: 9.5,°C
